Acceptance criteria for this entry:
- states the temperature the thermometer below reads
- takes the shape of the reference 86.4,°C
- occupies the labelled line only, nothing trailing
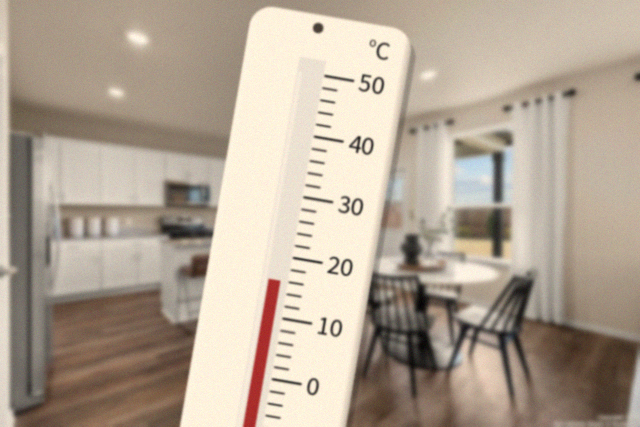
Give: 16,°C
